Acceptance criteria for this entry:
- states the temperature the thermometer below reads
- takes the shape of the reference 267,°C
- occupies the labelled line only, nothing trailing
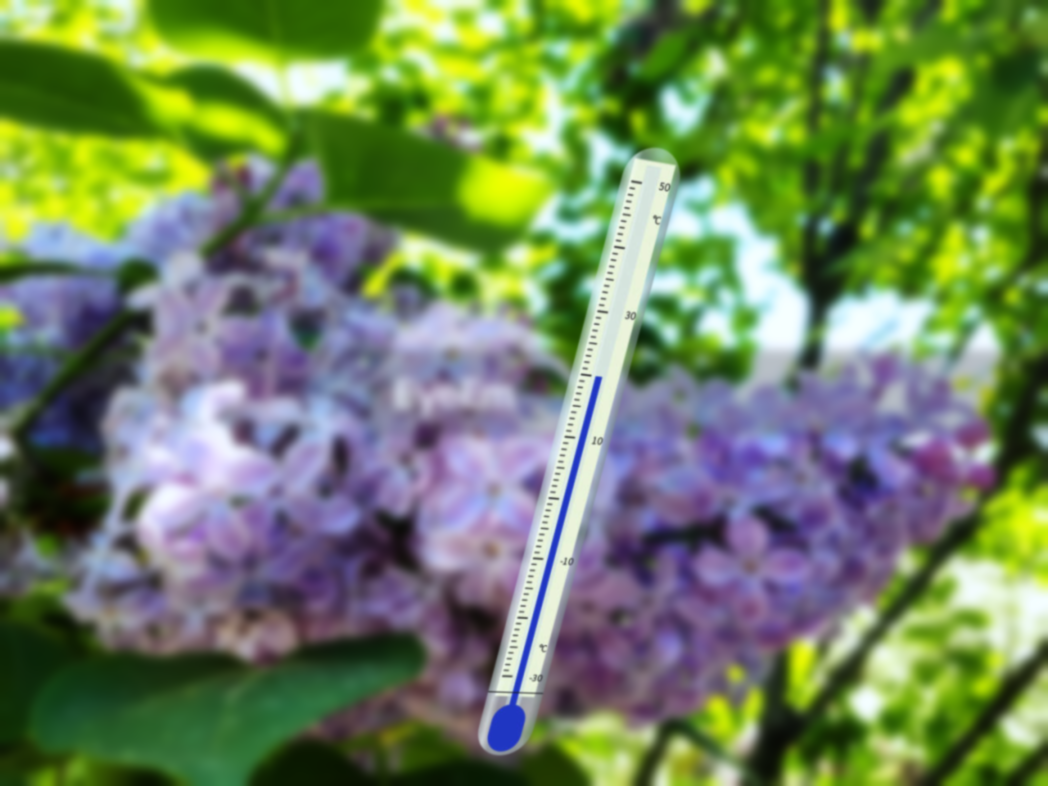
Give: 20,°C
